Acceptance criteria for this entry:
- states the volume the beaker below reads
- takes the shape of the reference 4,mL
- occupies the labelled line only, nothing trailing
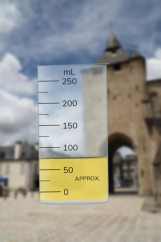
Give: 75,mL
